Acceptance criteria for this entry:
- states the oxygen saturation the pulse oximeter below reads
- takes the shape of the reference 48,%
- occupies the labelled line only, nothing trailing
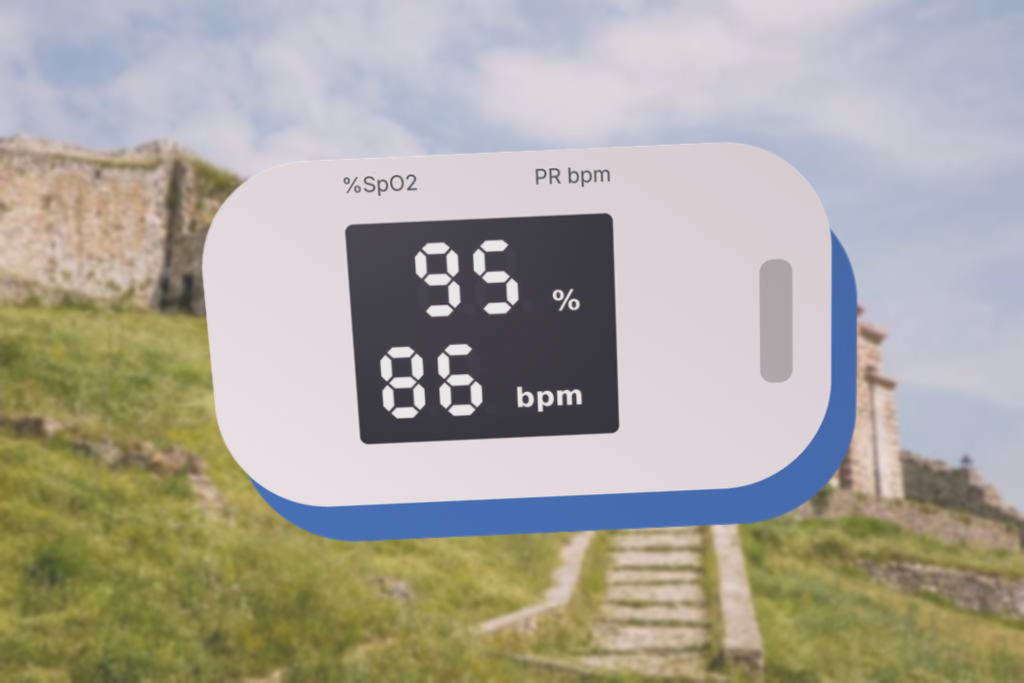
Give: 95,%
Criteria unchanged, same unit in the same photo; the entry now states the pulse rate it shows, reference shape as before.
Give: 86,bpm
